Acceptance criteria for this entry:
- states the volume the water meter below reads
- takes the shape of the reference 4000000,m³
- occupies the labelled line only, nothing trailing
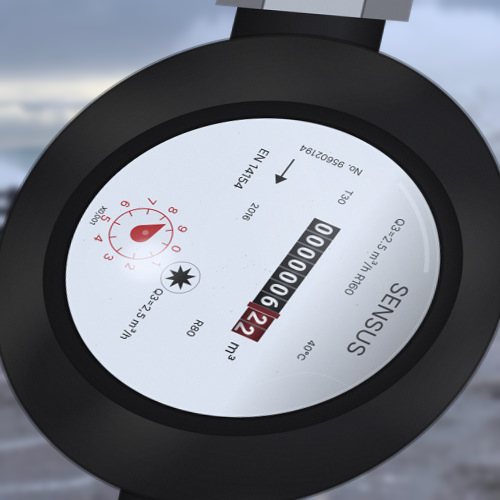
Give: 6.218,m³
